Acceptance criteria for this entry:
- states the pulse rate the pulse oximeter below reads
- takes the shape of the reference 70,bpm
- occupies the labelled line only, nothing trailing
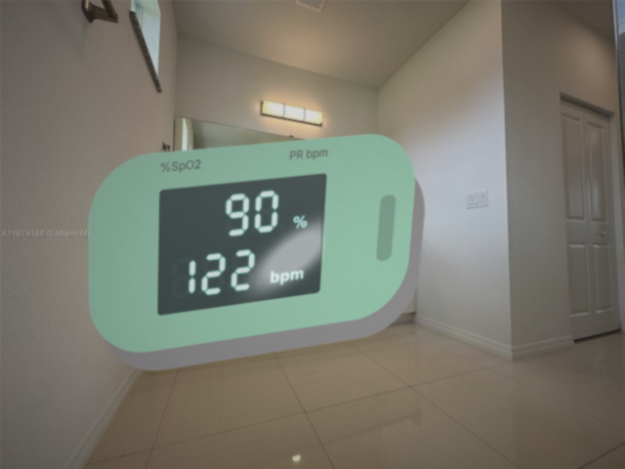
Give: 122,bpm
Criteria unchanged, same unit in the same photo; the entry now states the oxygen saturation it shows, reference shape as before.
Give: 90,%
